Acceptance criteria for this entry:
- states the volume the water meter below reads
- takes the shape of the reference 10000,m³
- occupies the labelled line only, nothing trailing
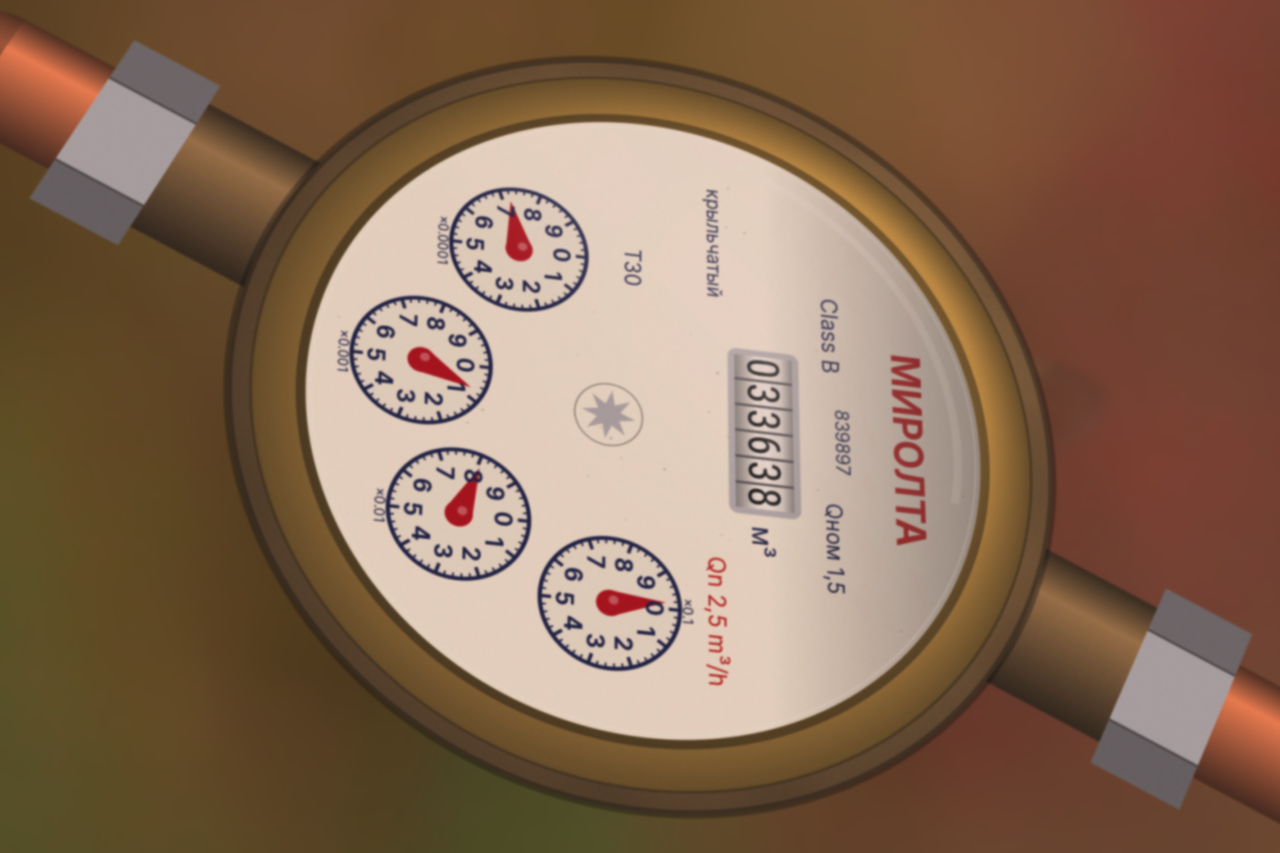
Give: 33637.9807,m³
